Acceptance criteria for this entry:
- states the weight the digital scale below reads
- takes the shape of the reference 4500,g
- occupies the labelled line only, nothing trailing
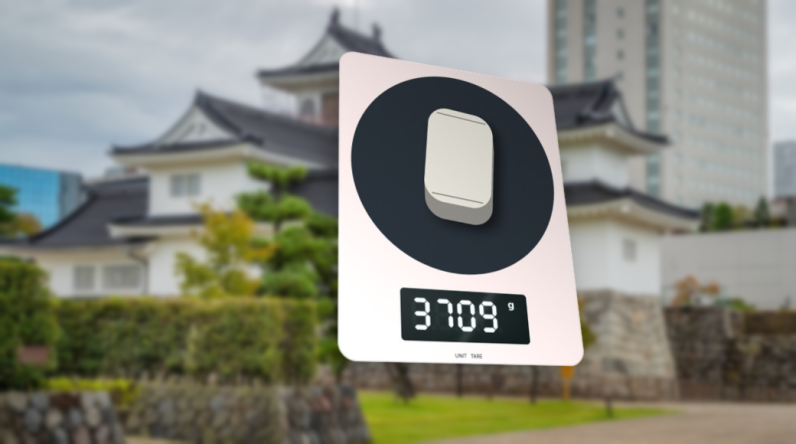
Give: 3709,g
